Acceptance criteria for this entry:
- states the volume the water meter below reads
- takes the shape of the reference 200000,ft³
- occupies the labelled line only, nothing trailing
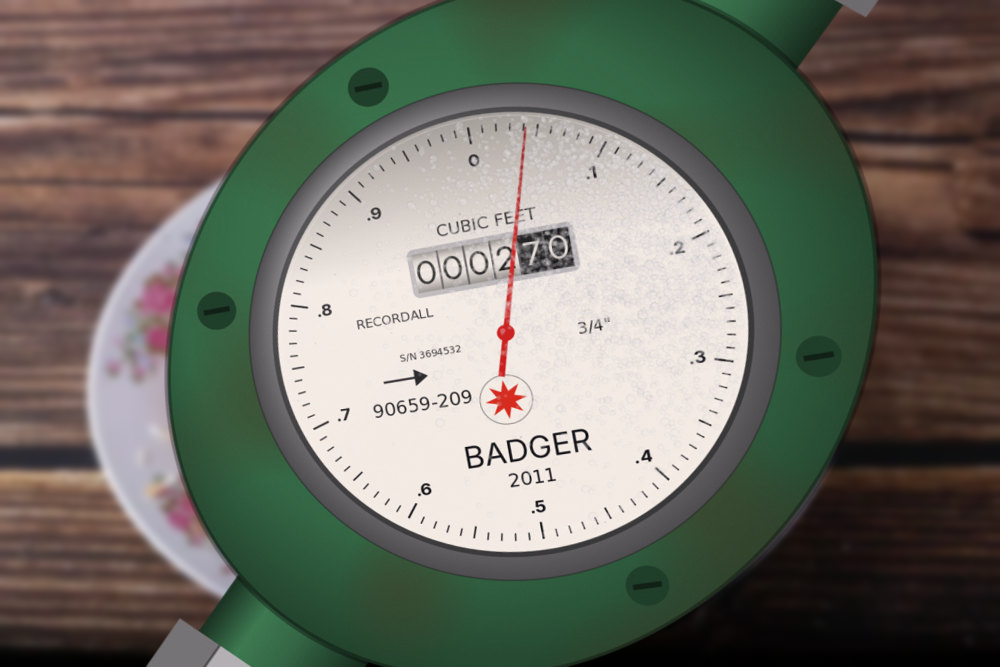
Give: 270.04,ft³
